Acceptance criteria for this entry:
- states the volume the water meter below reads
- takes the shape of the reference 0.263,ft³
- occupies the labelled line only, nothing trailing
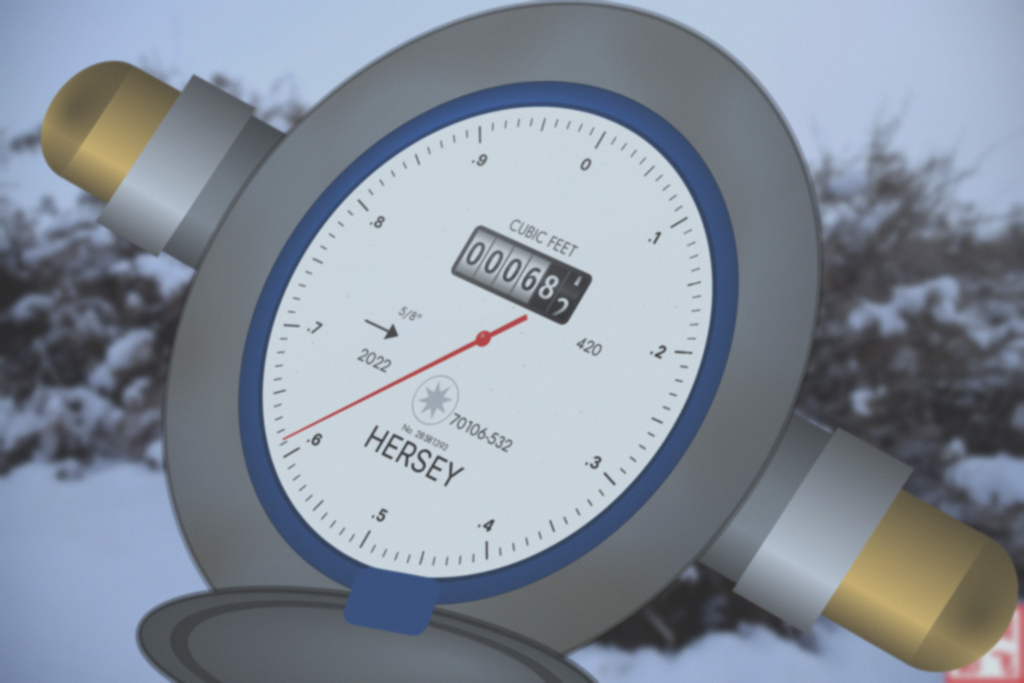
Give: 681.61,ft³
